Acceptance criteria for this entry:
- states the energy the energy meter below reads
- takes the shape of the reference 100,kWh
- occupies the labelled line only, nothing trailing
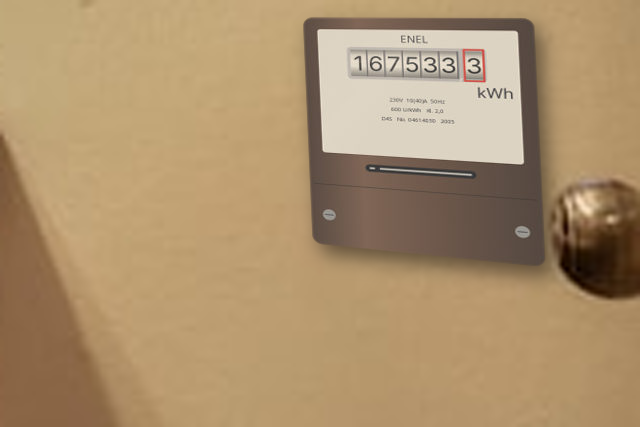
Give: 167533.3,kWh
